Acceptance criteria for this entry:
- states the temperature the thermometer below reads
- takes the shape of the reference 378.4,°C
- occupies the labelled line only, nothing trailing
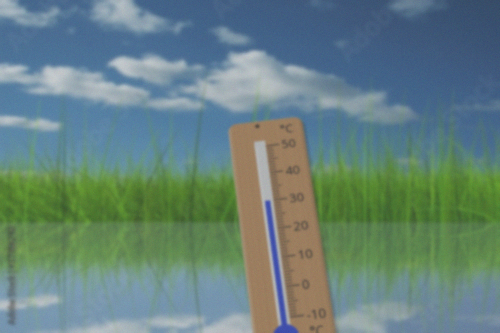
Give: 30,°C
